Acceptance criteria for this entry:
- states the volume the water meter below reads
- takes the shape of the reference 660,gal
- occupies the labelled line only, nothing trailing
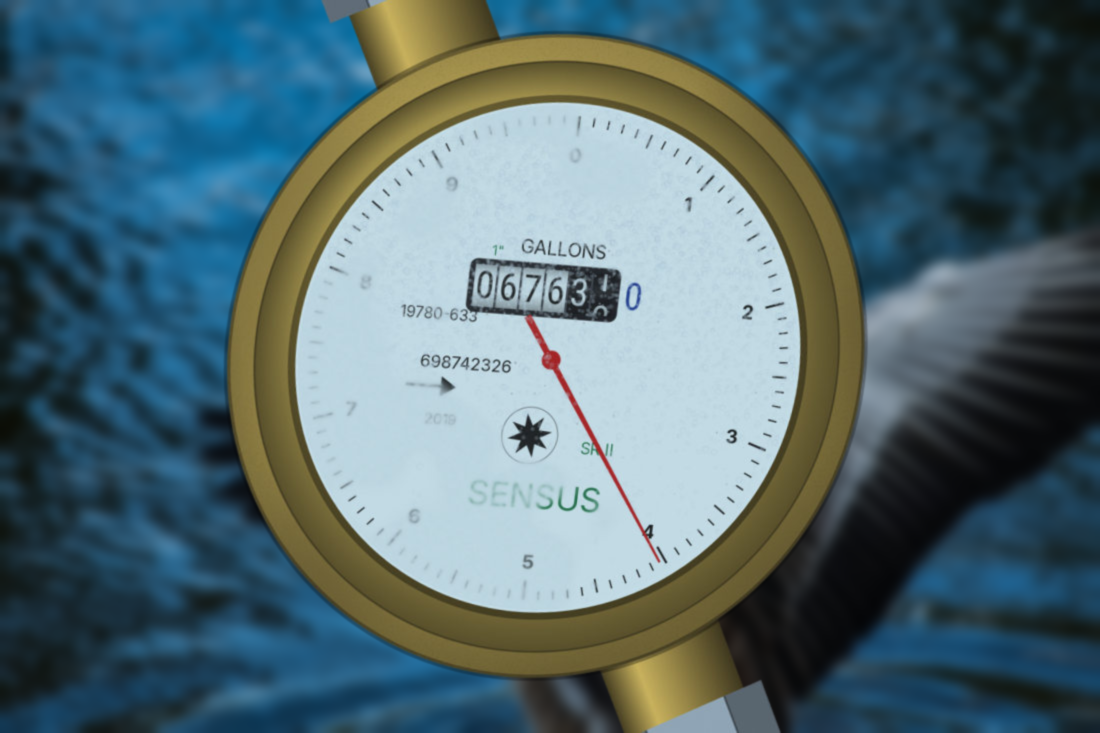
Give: 676314.0,gal
